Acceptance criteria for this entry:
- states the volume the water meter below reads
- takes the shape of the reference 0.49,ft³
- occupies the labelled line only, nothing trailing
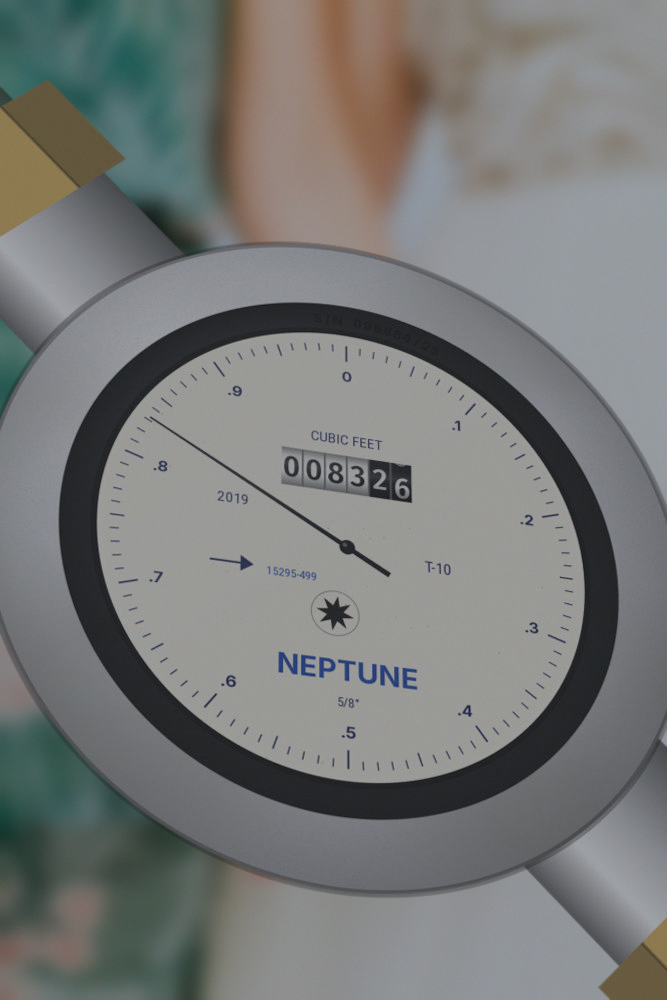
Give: 8325.83,ft³
